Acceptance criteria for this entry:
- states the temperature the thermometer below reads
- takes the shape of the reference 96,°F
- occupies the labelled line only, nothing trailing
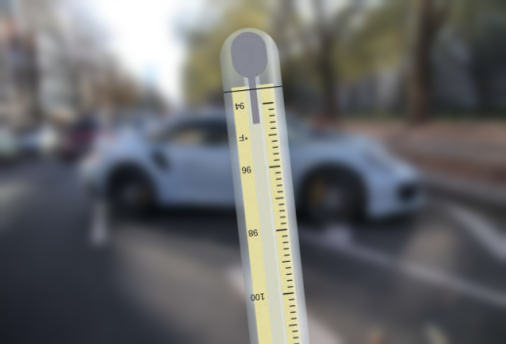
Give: 94.6,°F
